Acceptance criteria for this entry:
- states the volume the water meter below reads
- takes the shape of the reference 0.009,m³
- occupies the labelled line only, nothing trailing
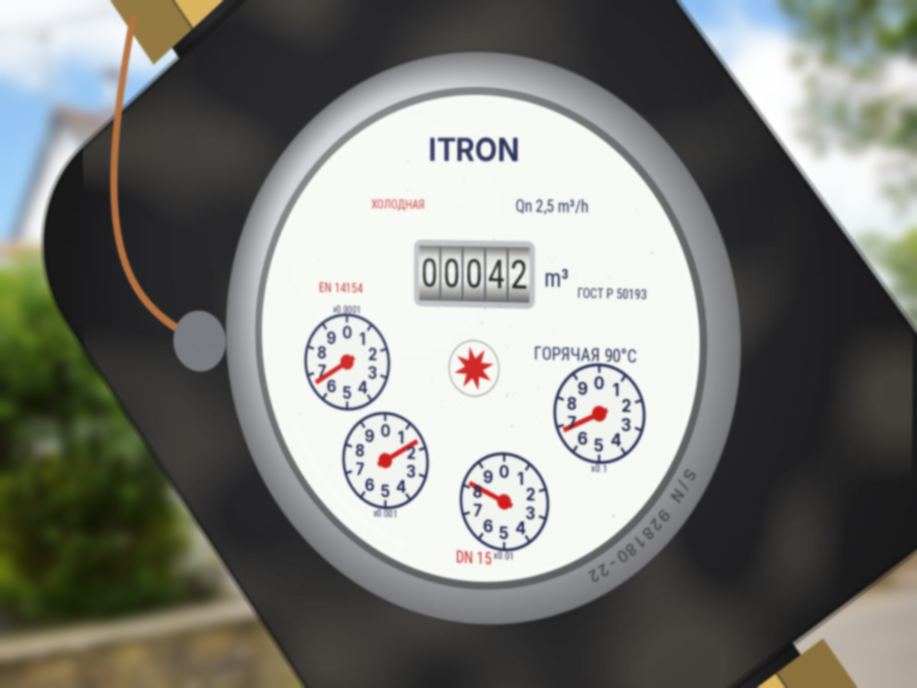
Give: 42.6816,m³
